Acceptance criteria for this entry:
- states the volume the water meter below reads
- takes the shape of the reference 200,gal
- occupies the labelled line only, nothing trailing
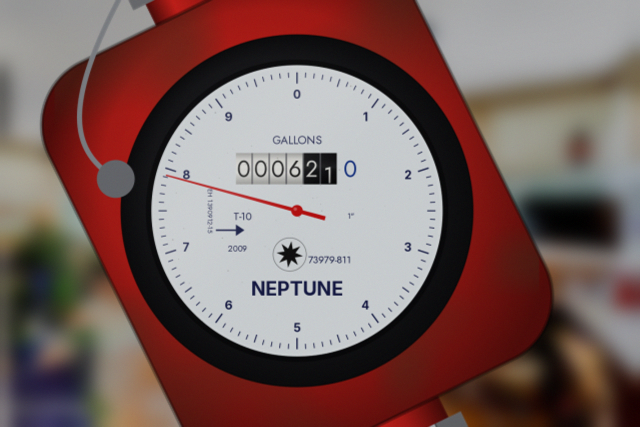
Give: 6207.9,gal
